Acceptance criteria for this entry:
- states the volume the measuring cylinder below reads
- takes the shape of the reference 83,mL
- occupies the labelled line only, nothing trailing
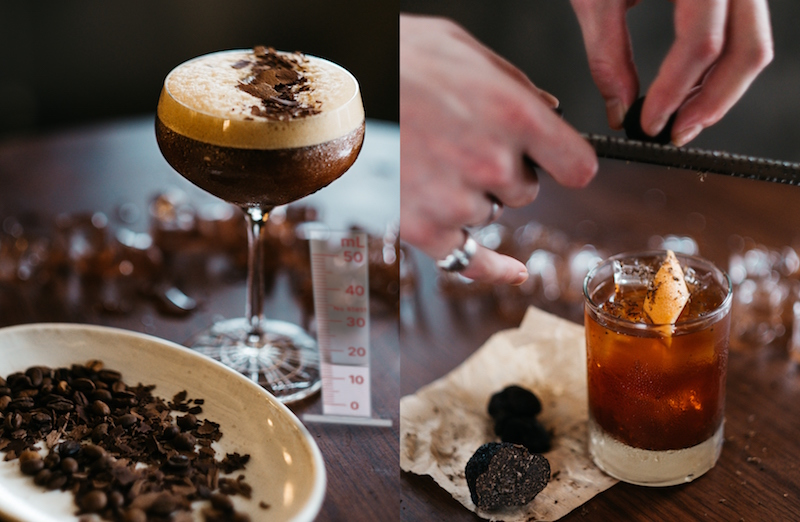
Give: 15,mL
